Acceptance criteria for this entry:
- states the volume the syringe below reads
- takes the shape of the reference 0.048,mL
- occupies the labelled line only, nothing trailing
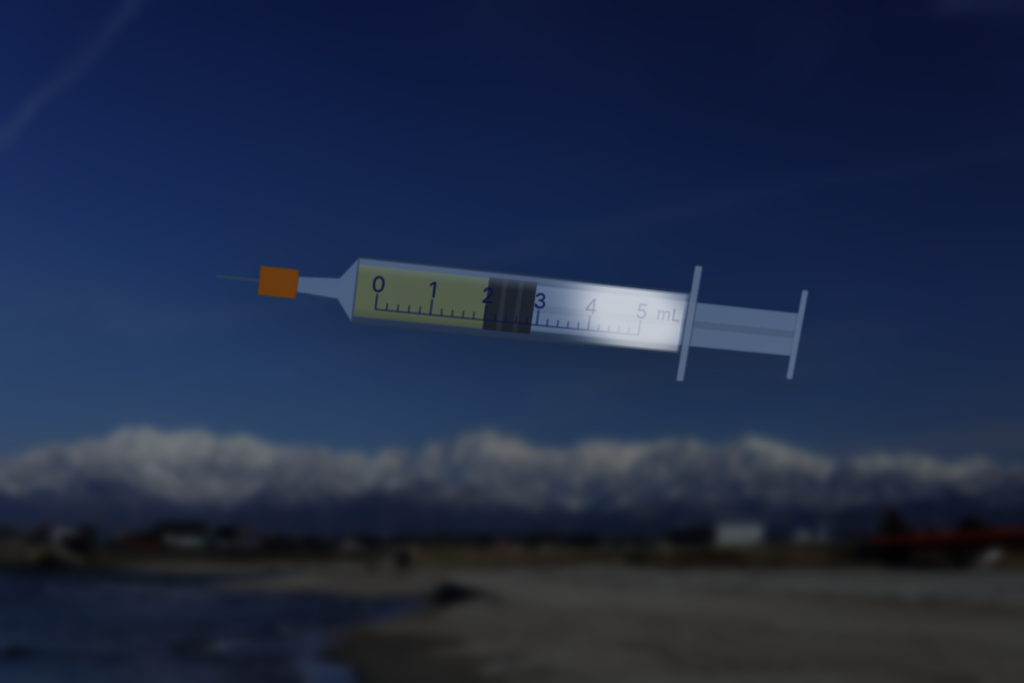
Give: 2,mL
